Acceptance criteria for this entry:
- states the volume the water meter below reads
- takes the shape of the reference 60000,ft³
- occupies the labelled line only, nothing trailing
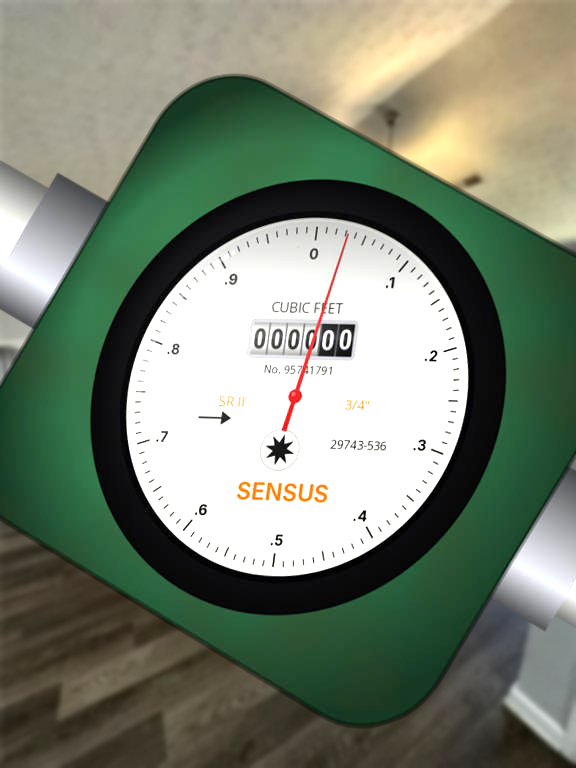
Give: 0.03,ft³
